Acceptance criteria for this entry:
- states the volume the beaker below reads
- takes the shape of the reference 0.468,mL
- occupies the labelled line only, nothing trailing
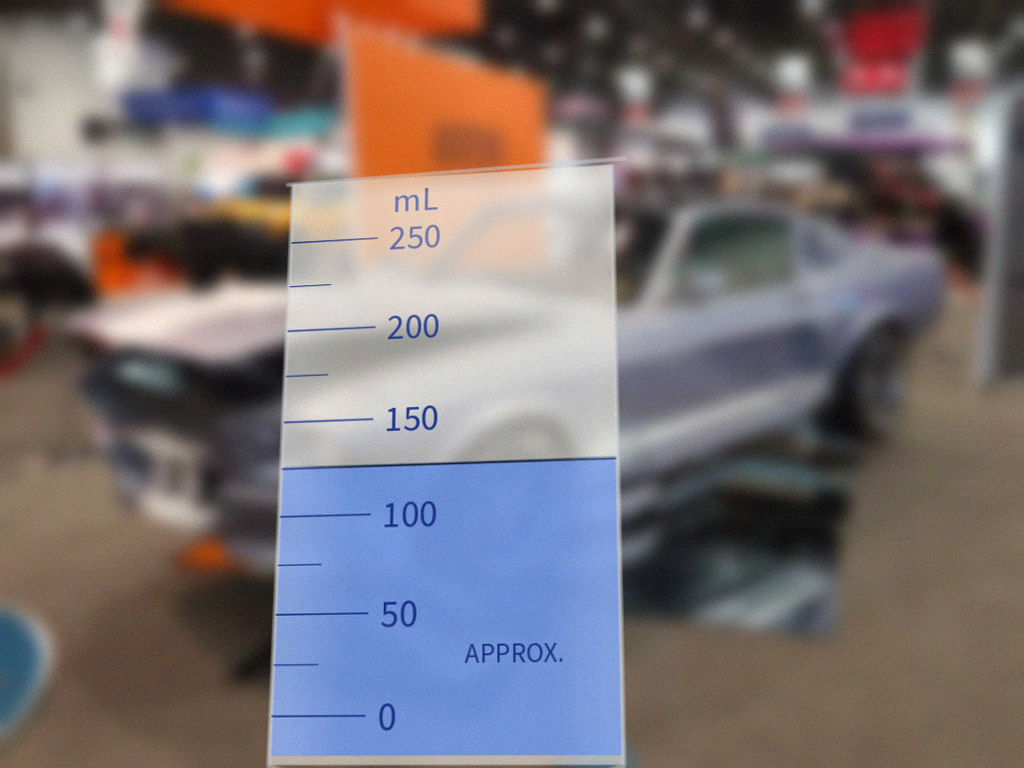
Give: 125,mL
